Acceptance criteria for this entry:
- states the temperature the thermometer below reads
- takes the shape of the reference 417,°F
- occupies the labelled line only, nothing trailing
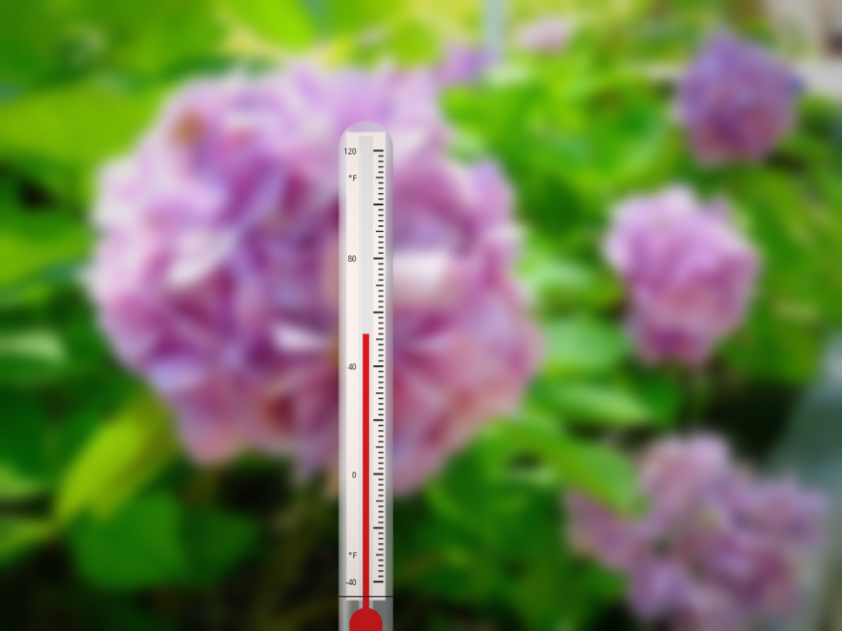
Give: 52,°F
